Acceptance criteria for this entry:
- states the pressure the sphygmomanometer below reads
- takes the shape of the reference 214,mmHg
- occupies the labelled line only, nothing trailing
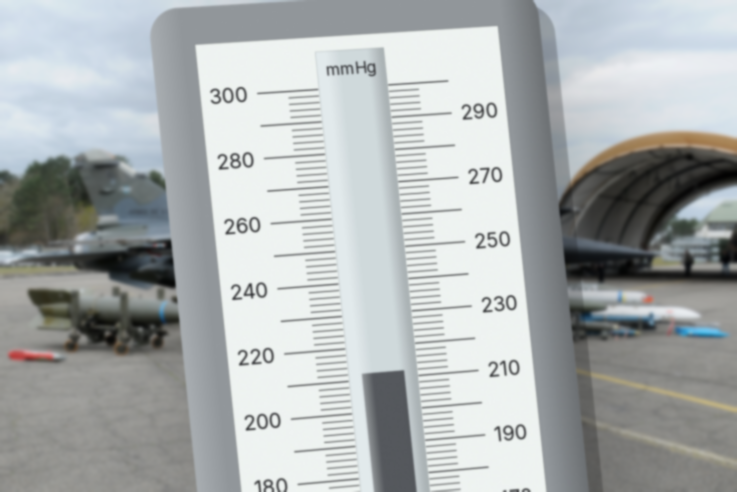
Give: 212,mmHg
